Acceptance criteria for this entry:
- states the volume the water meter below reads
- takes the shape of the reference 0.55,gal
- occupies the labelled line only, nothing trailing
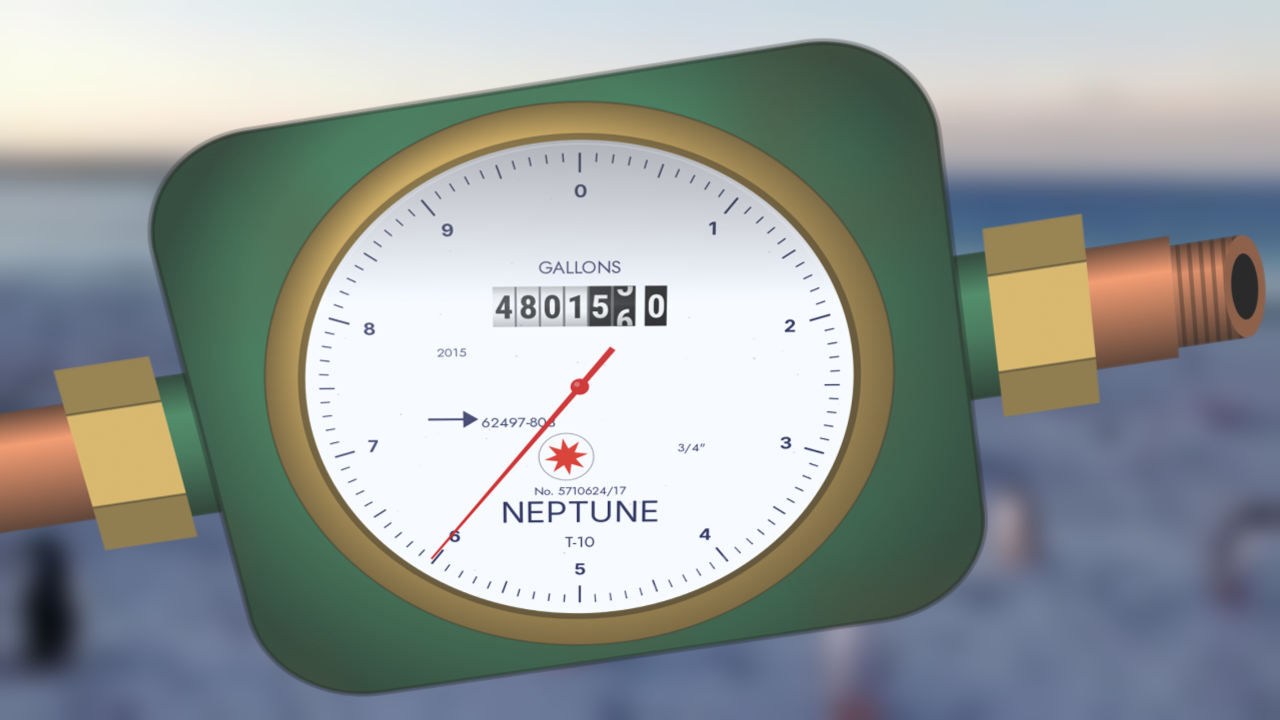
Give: 4801556.0,gal
